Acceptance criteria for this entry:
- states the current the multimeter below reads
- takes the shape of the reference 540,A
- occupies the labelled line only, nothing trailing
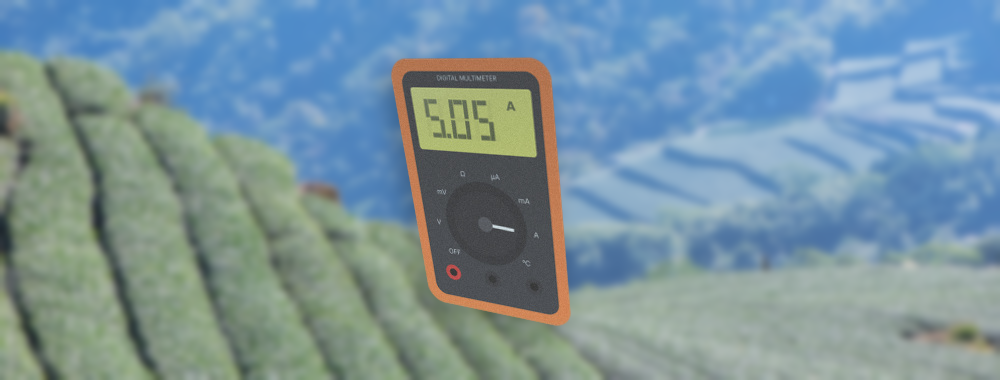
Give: 5.05,A
